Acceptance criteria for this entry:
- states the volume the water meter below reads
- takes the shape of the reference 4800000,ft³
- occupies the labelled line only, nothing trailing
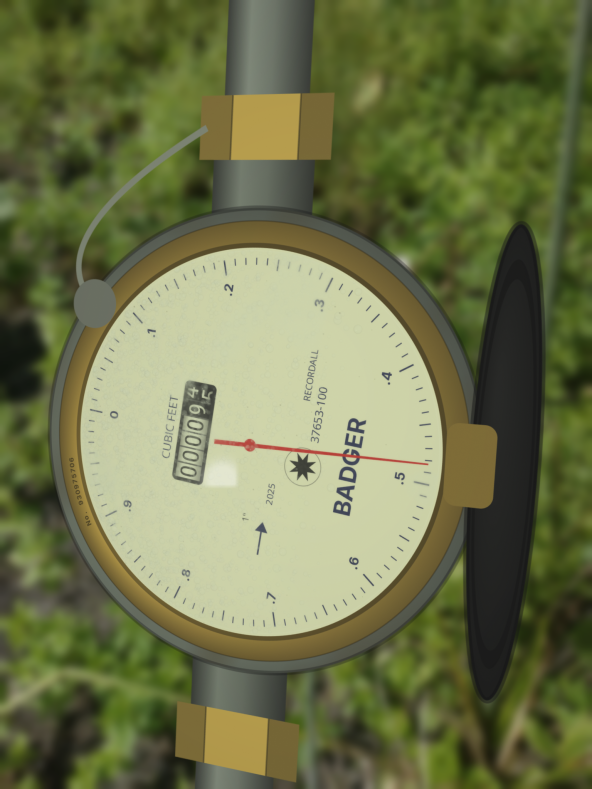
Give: 94.48,ft³
